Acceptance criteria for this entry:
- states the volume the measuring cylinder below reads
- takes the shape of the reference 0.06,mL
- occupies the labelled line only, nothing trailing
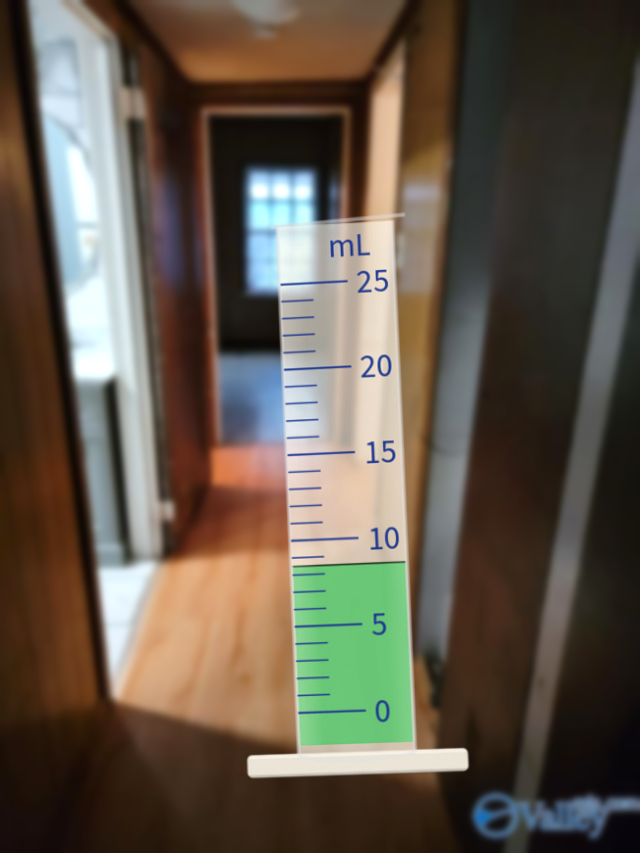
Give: 8.5,mL
